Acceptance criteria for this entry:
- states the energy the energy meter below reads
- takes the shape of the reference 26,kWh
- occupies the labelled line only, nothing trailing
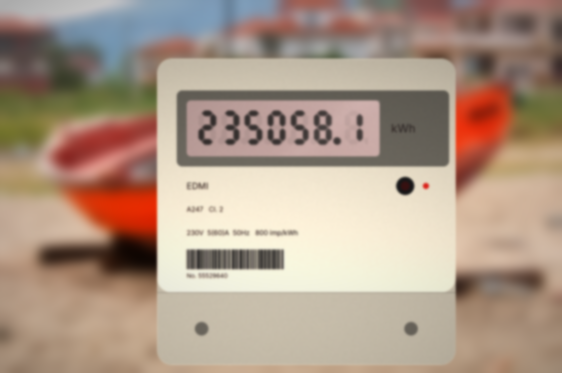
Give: 235058.1,kWh
